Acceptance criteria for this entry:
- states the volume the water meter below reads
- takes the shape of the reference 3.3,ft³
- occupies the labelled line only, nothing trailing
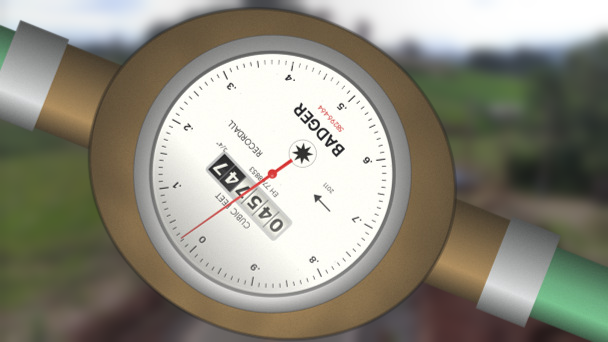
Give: 45747.02,ft³
